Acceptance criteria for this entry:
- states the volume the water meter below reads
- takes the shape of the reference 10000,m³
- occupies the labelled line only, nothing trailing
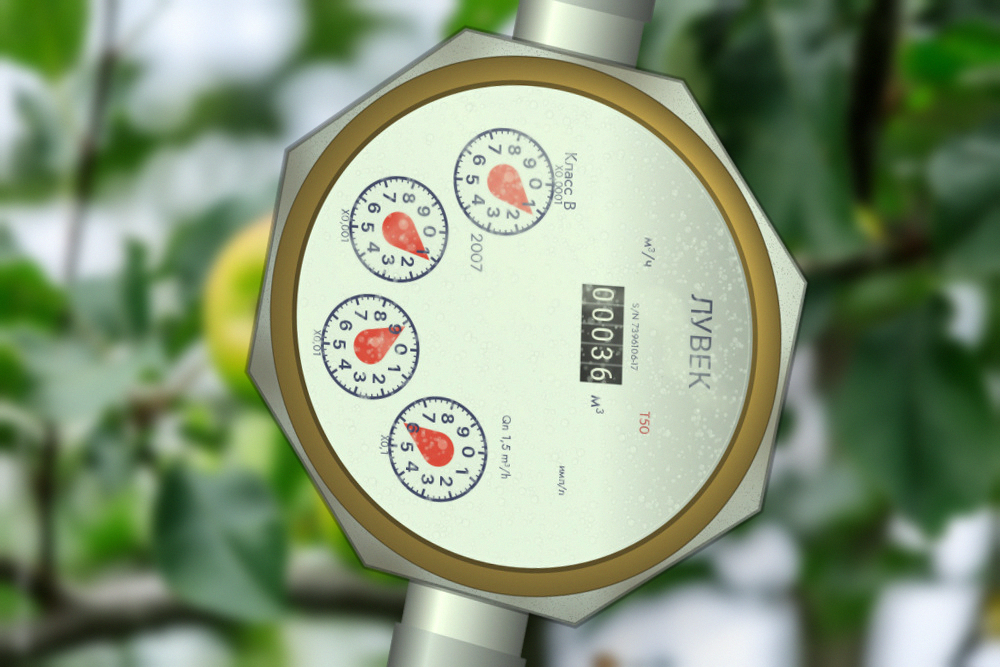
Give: 36.5911,m³
